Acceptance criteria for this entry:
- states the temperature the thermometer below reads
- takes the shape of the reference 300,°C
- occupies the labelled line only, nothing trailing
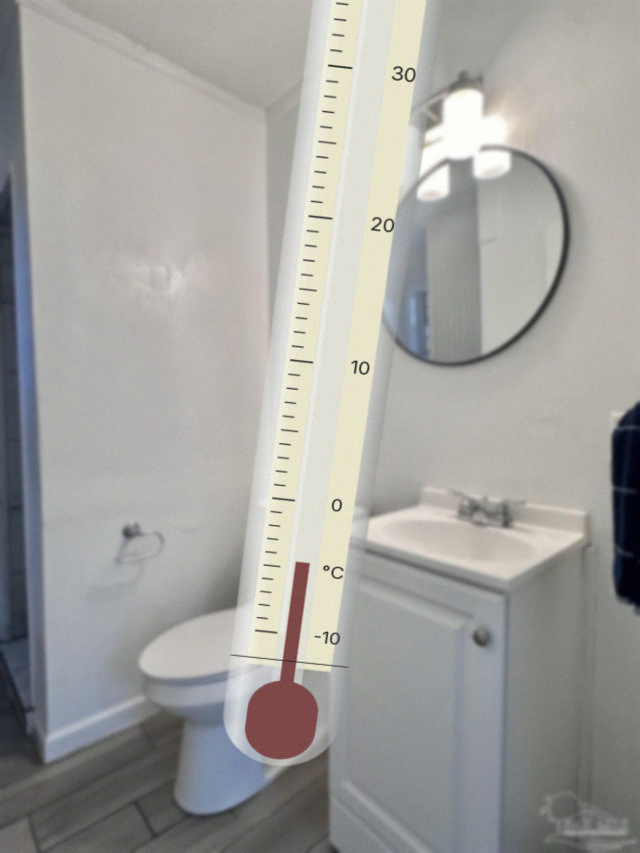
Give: -4.5,°C
